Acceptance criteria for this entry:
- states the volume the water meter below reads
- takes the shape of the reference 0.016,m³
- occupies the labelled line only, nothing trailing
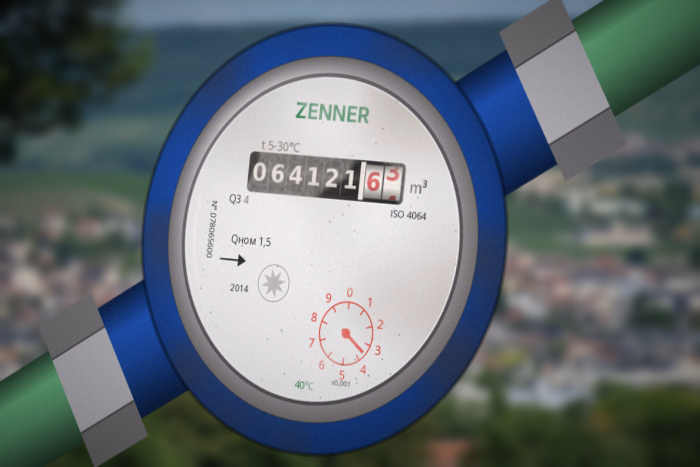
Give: 64121.633,m³
